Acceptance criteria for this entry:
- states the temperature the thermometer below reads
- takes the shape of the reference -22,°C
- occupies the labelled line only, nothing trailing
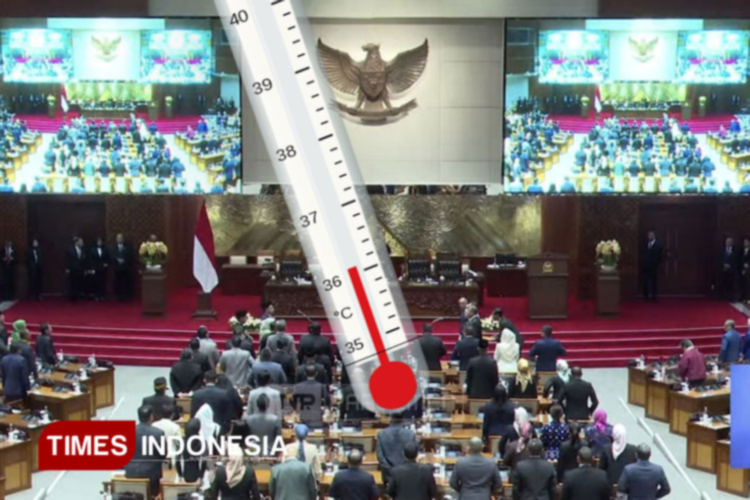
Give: 36.1,°C
